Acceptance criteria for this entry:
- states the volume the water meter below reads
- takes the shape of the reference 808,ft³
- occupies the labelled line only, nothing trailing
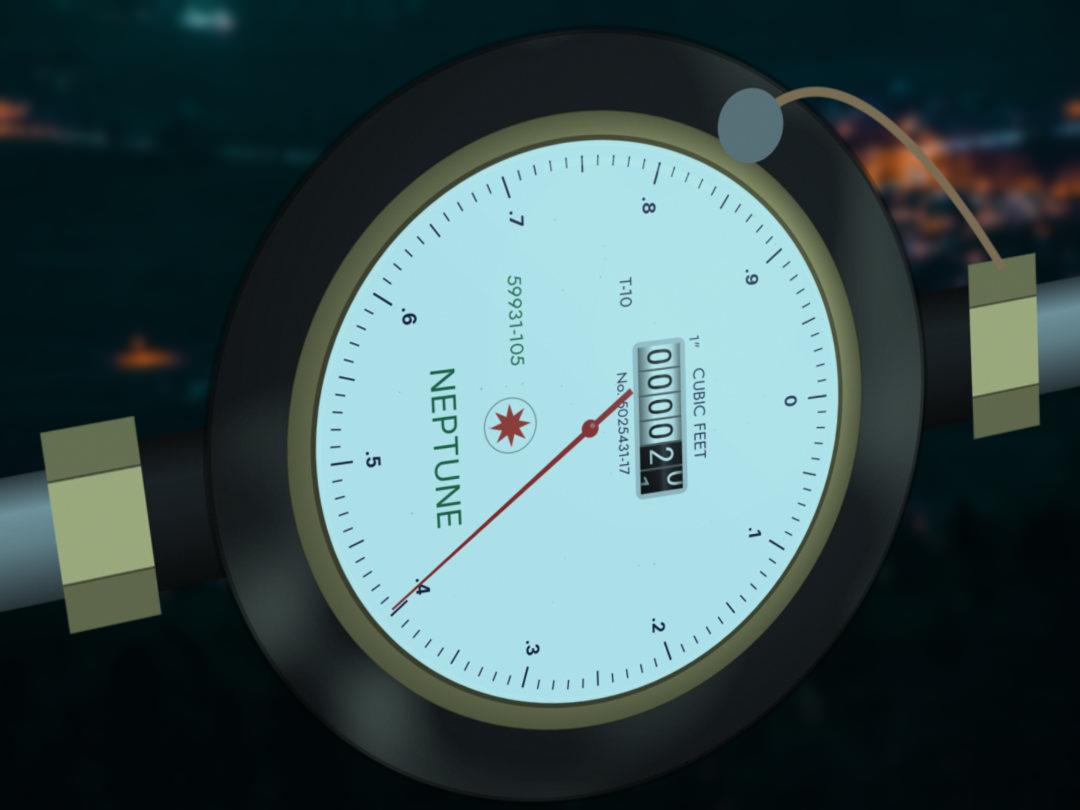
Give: 20.40,ft³
